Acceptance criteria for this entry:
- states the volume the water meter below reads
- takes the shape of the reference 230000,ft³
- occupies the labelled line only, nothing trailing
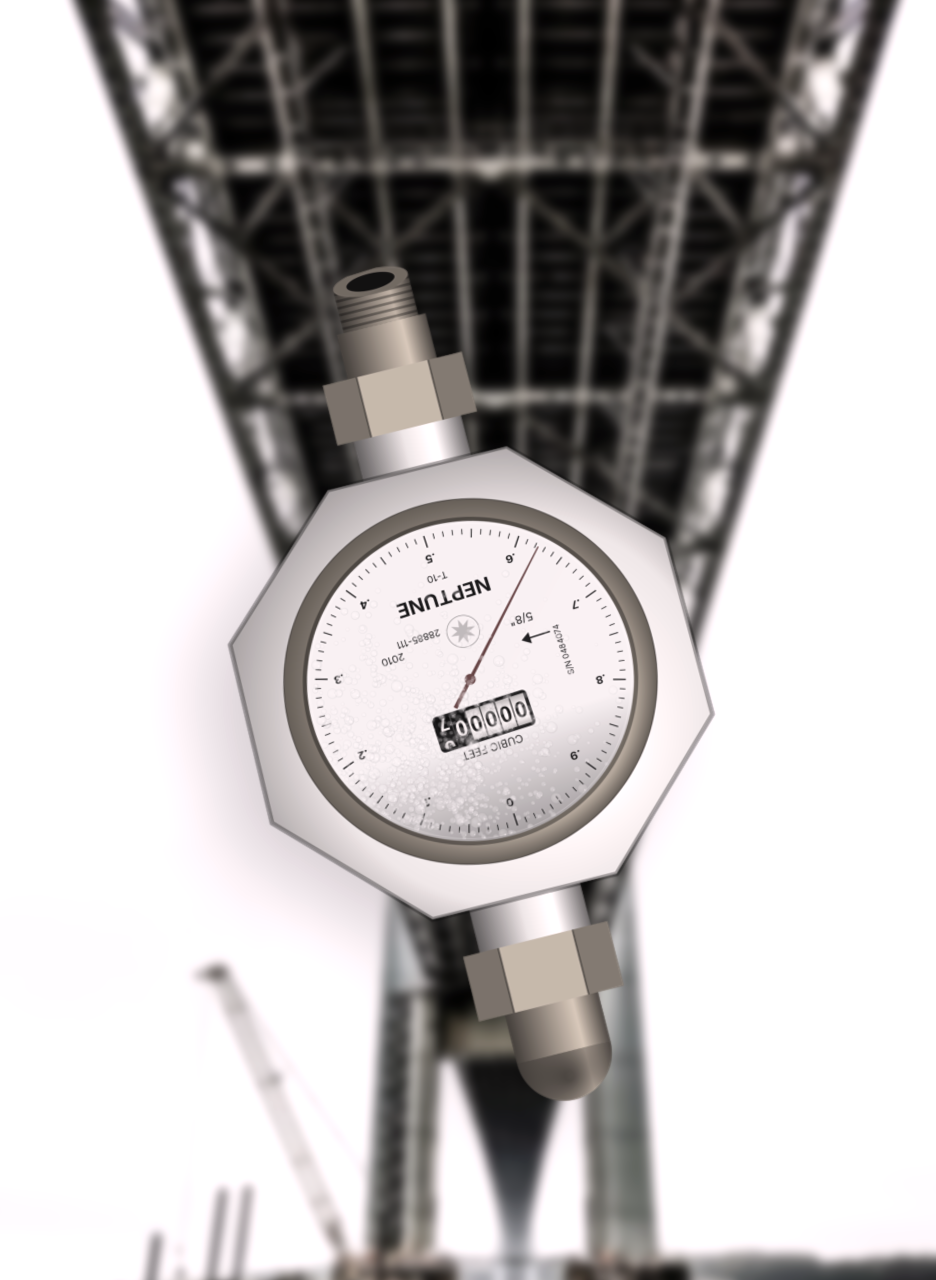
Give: 6.62,ft³
